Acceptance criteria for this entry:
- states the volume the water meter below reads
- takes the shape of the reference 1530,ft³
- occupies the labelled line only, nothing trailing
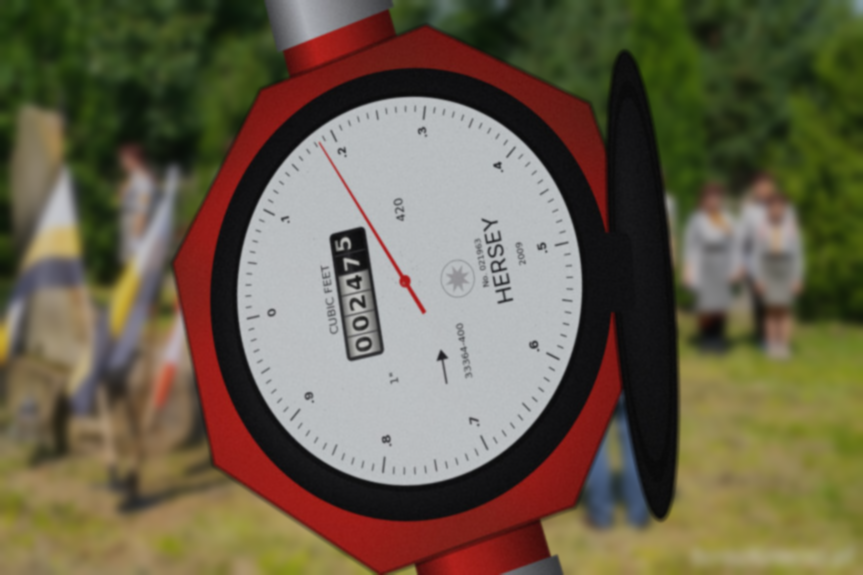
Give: 2475.18,ft³
